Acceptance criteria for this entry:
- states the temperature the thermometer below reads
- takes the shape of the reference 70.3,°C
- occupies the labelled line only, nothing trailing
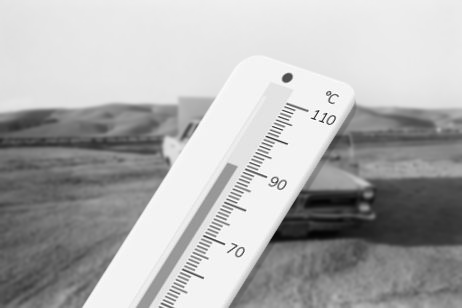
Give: 90,°C
